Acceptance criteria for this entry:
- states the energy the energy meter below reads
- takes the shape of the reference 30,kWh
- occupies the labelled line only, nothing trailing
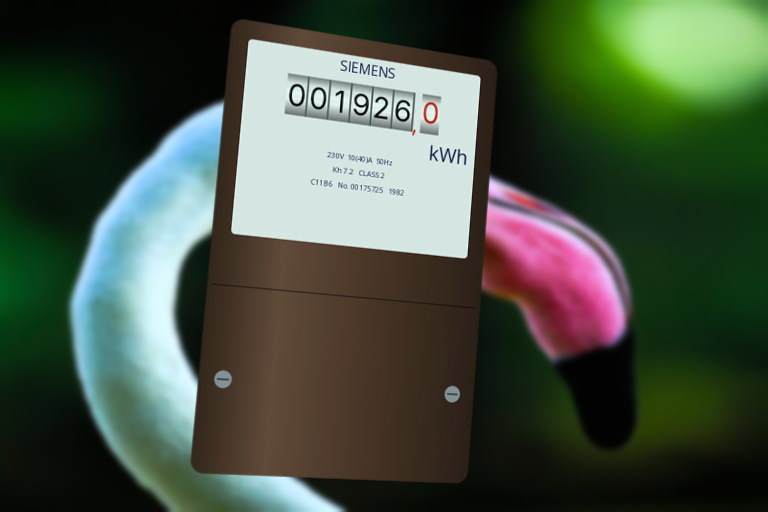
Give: 1926.0,kWh
